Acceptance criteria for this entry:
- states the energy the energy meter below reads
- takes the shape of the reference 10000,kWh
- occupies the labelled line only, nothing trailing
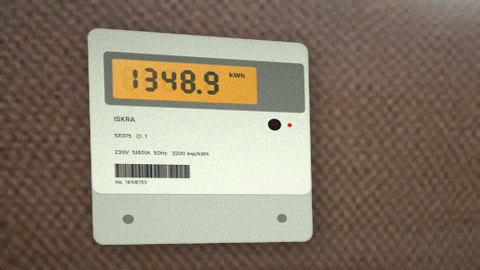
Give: 1348.9,kWh
